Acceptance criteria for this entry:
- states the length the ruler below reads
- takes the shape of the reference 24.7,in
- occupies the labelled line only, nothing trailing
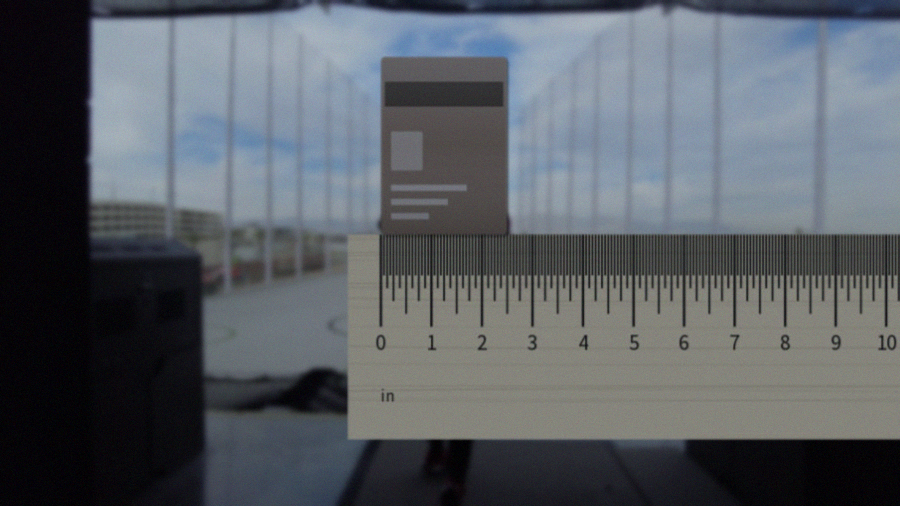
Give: 2.5,in
